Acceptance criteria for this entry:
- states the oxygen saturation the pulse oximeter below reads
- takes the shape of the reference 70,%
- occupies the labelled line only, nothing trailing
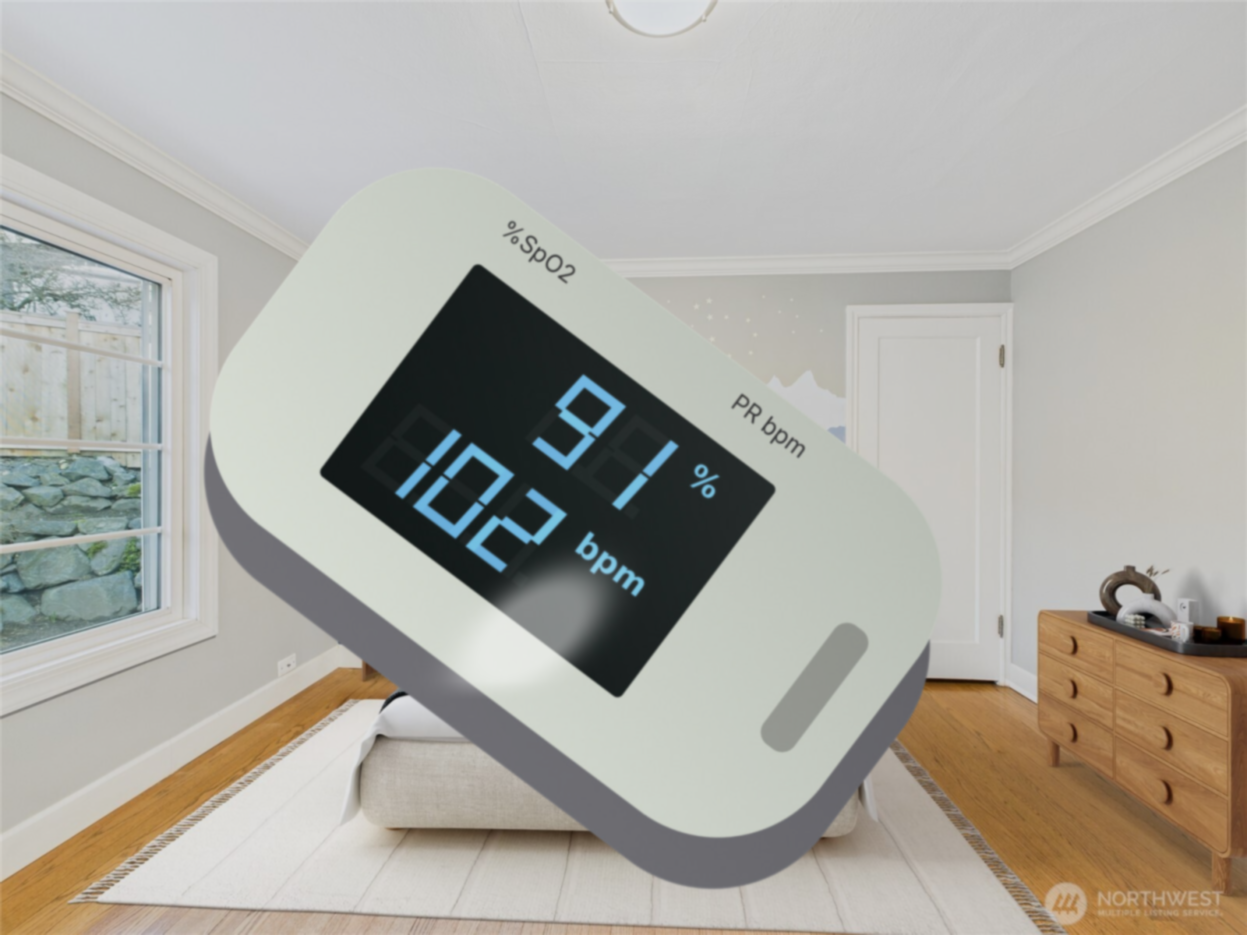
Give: 91,%
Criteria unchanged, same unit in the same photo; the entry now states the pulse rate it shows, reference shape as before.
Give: 102,bpm
